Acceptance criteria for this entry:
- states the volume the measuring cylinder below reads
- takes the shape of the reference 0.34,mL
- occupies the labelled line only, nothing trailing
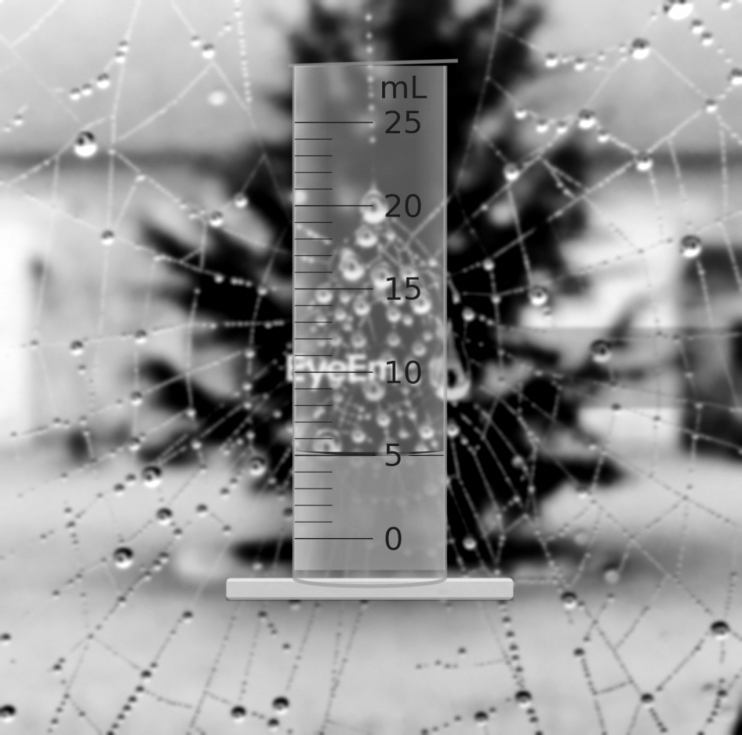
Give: 5,mL
